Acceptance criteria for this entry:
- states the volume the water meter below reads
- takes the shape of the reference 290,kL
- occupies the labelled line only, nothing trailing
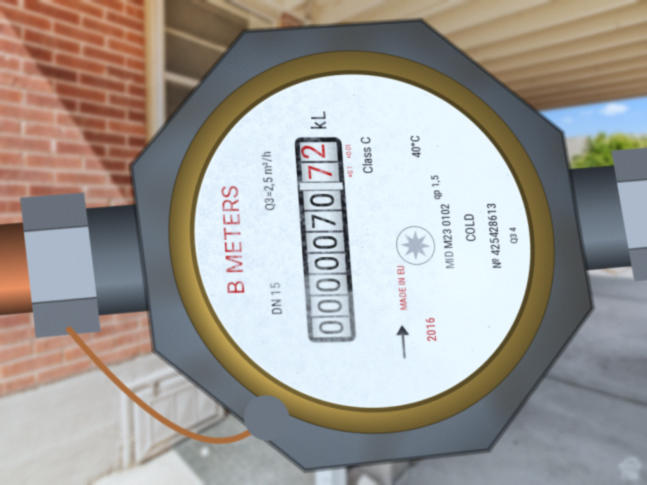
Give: 70.72,kL
